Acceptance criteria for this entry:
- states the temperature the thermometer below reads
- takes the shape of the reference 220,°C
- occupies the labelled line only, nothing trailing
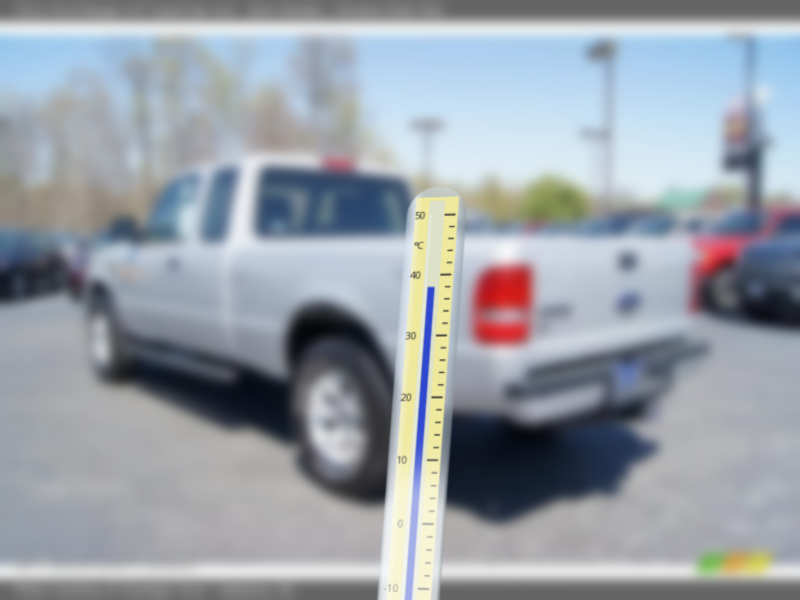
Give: 38,°C
